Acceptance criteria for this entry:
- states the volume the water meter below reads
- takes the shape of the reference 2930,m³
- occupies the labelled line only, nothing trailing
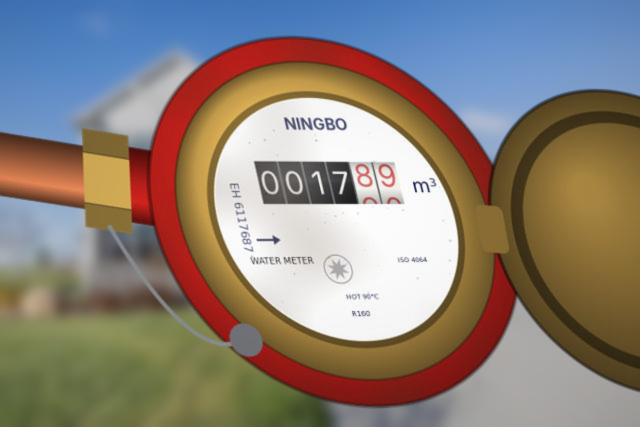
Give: 17.89,m³
